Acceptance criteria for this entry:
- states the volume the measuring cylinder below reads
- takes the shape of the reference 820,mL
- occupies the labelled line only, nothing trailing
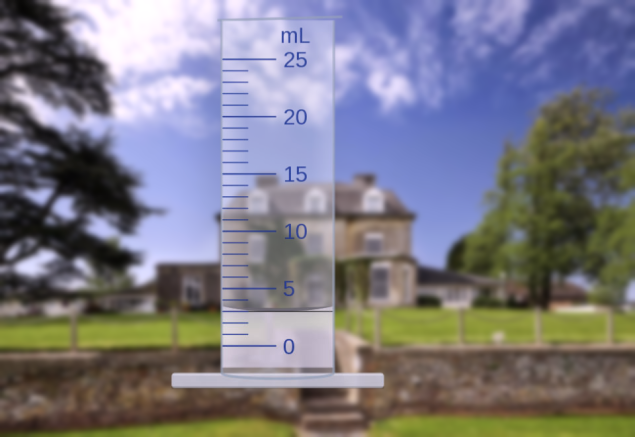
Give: 3,mL
